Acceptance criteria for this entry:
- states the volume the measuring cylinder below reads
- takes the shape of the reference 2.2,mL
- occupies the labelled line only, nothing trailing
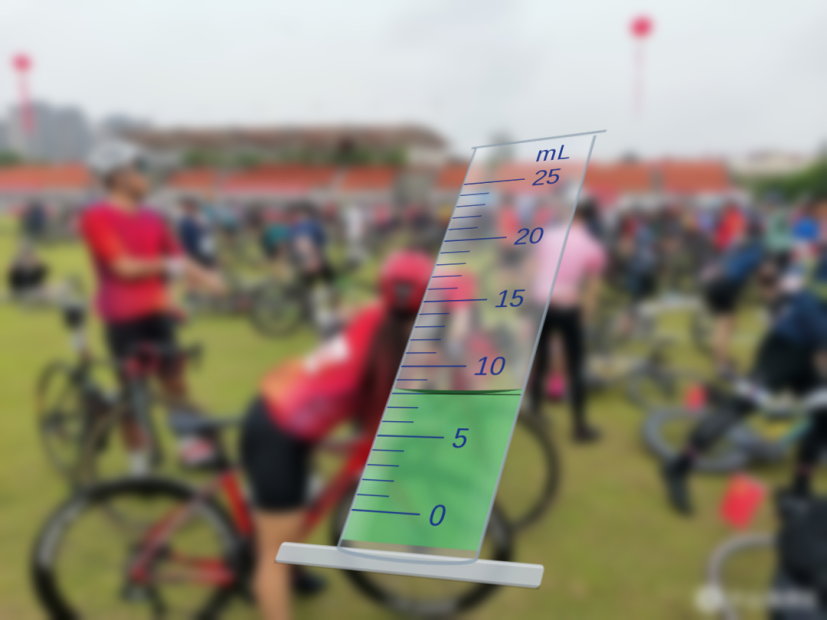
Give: 8,mL
